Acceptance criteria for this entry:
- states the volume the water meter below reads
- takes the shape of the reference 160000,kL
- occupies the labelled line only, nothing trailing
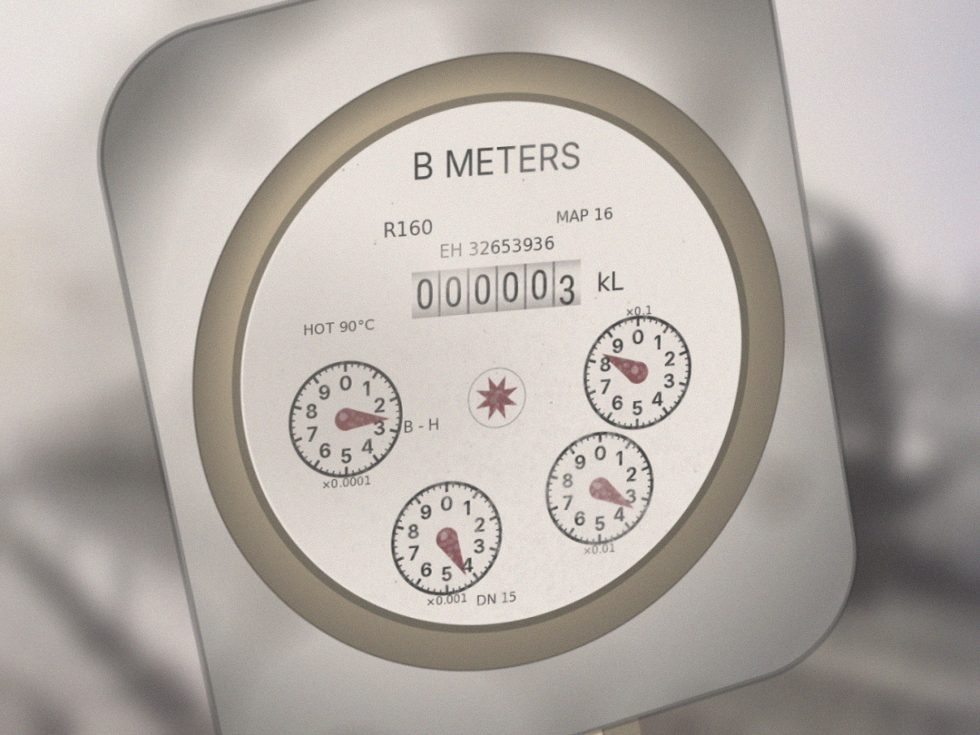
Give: 2.8342,kL
